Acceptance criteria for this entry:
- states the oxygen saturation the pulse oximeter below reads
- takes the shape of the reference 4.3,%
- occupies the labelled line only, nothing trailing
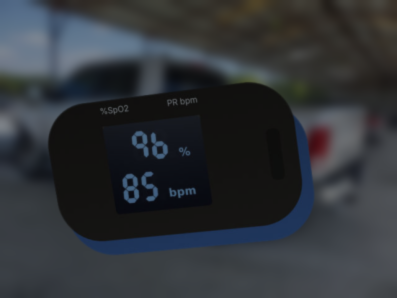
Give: 96,%
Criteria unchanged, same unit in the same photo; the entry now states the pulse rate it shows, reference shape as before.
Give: 85,bpm
